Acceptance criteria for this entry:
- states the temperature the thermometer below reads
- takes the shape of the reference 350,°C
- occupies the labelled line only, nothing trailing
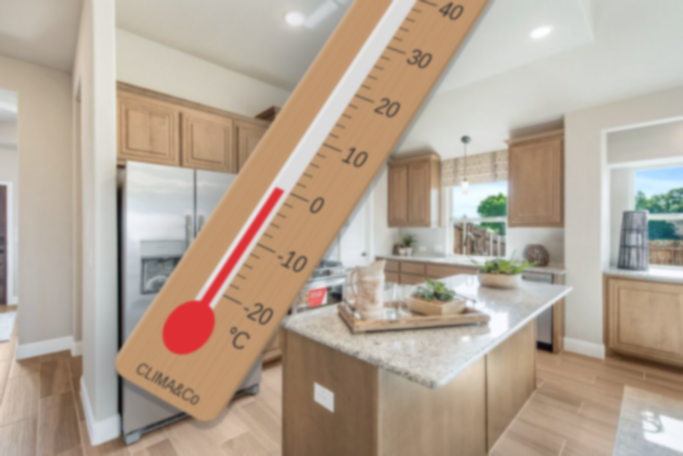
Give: 0,°C
